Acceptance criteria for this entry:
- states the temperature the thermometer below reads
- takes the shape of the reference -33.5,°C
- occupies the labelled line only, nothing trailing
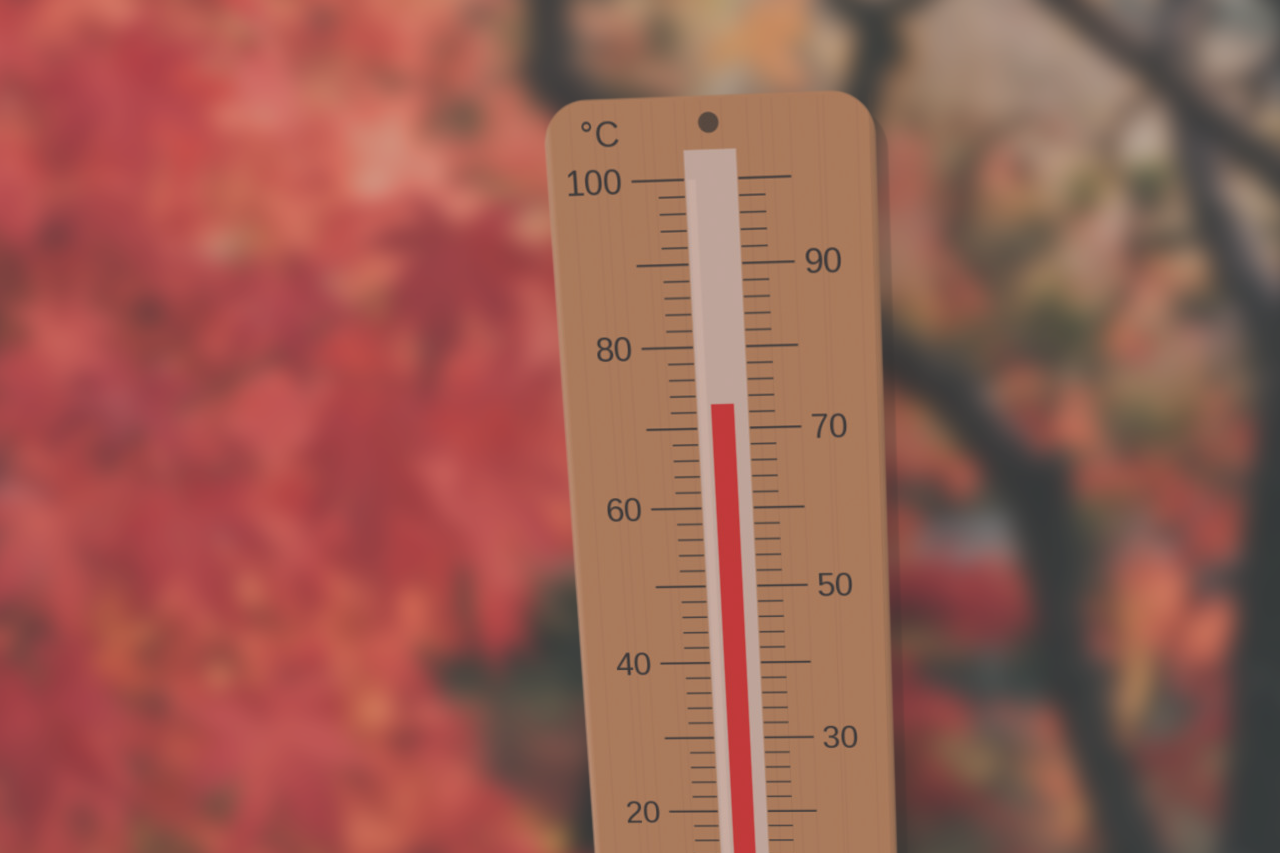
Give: 73,°C
